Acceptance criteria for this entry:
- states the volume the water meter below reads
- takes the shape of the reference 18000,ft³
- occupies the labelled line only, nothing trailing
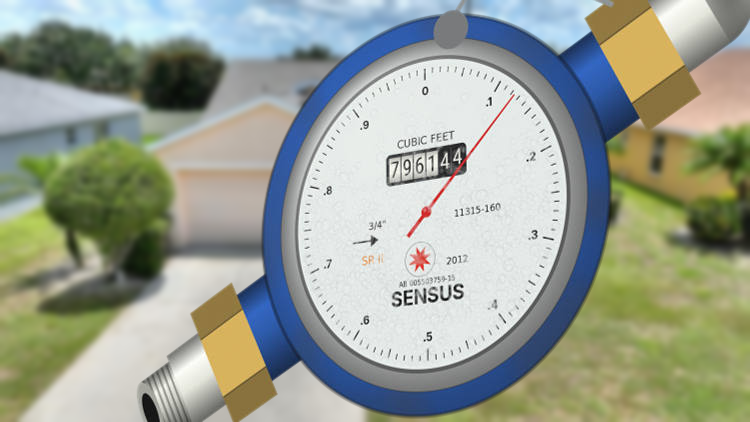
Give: 796144.12,ft³
